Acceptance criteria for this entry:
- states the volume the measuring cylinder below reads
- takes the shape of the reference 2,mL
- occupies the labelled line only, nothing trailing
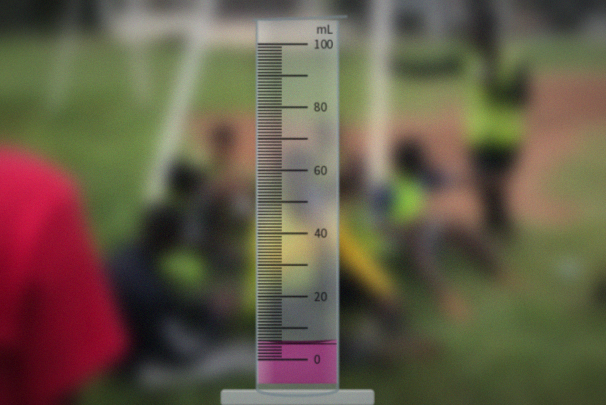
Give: 5,mL
